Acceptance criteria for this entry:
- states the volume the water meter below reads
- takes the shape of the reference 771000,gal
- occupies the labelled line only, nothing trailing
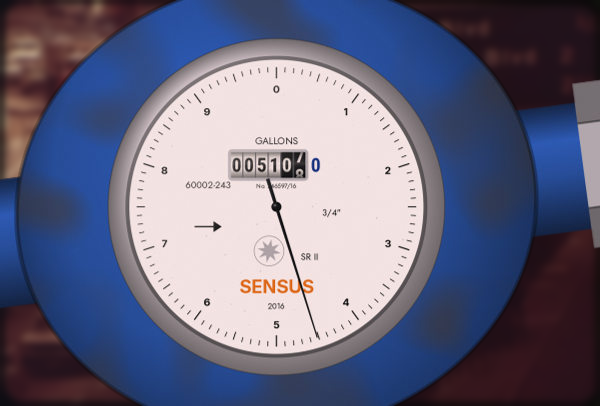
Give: 51074.5,gal
